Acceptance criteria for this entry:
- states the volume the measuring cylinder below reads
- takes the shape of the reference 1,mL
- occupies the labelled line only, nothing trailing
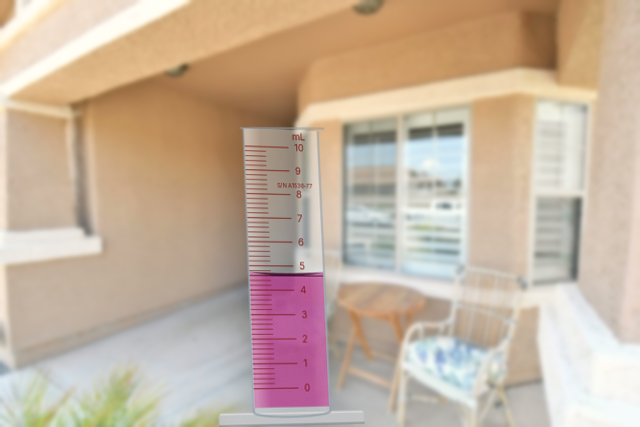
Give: 4.6,mL
